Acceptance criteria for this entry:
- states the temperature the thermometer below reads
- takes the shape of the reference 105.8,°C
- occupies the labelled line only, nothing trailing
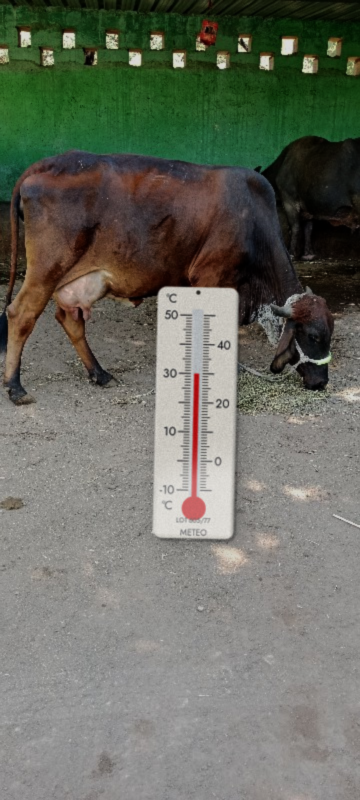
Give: 30,°C
